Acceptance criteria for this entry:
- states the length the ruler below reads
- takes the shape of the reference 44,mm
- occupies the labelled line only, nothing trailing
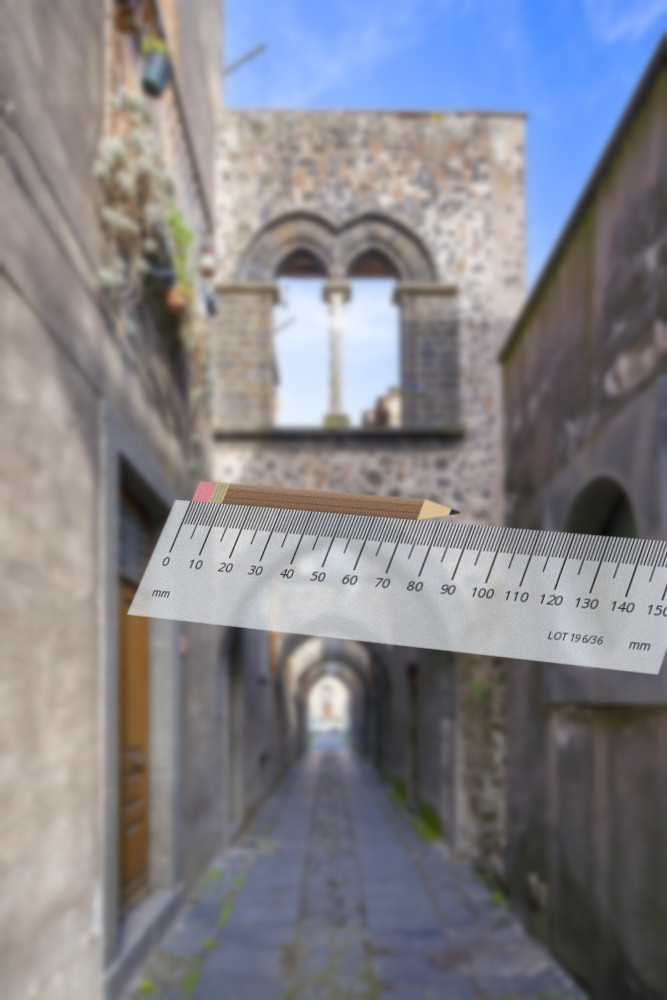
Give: 85,mm
